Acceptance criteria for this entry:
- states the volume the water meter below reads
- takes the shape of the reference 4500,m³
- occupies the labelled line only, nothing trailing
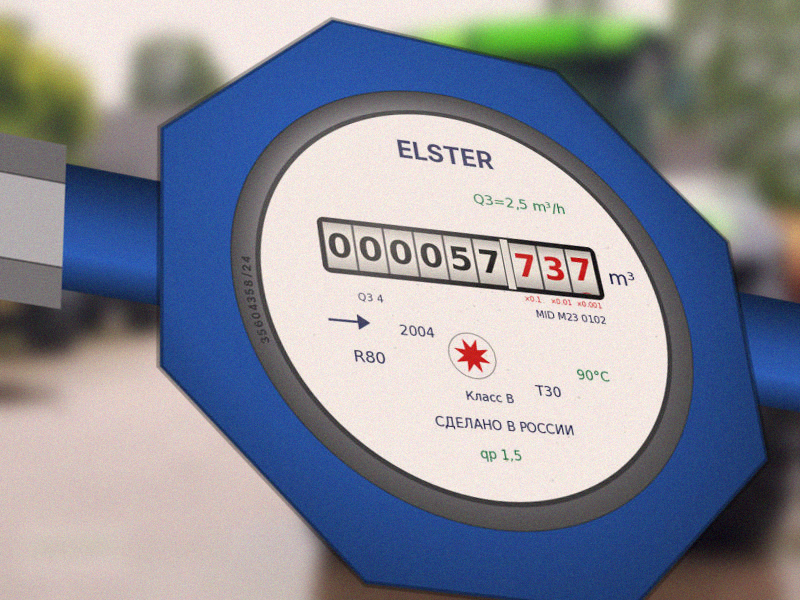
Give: 57.737,m³
